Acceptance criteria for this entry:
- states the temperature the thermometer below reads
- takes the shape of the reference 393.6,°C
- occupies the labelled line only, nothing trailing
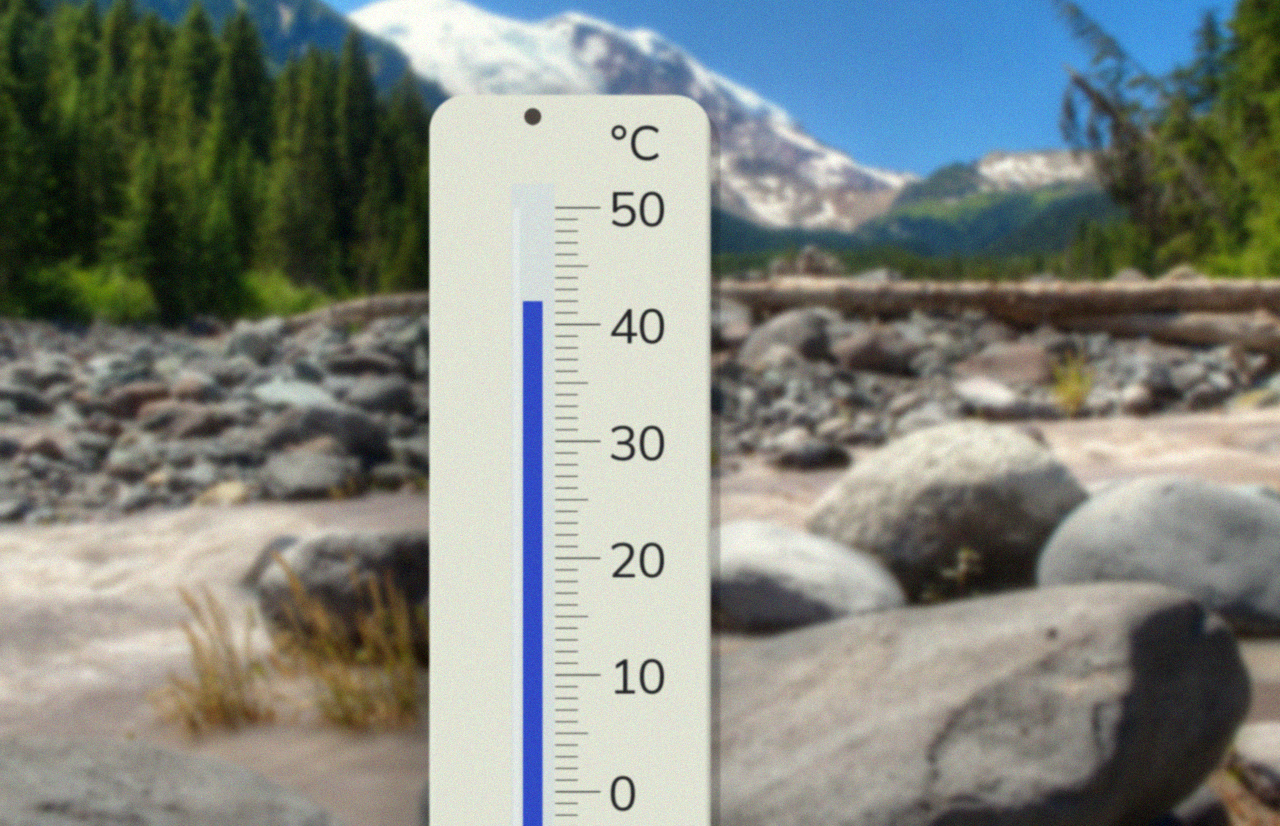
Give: 42,°C
